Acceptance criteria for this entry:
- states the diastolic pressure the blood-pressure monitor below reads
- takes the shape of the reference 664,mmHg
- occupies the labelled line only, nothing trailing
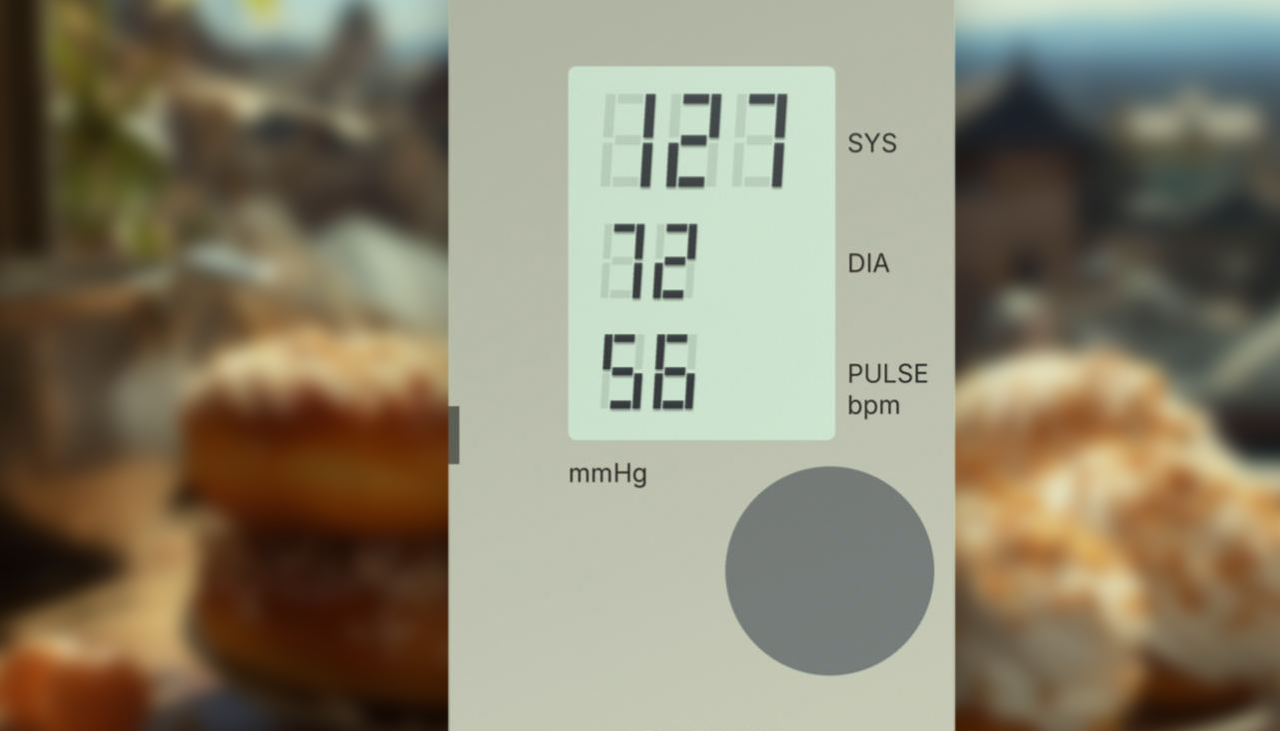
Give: 72,mmHg
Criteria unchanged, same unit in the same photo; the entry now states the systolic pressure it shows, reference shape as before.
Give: 127,mmHg
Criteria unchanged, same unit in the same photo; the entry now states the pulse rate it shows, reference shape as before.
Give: 56,bpm
